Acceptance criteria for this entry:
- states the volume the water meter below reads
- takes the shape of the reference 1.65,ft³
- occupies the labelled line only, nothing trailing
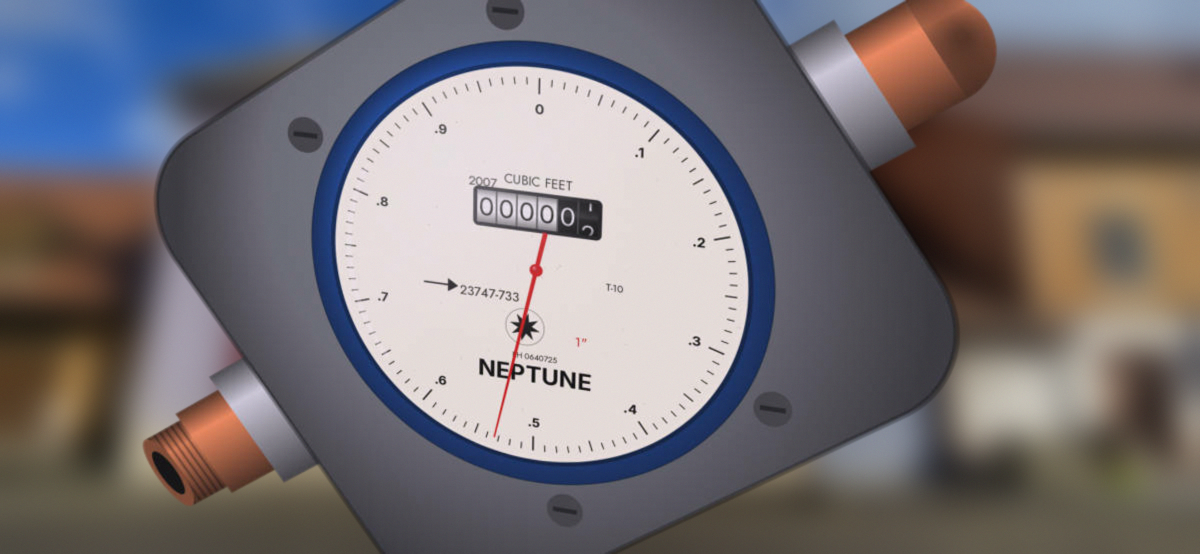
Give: 1.53,ft³
